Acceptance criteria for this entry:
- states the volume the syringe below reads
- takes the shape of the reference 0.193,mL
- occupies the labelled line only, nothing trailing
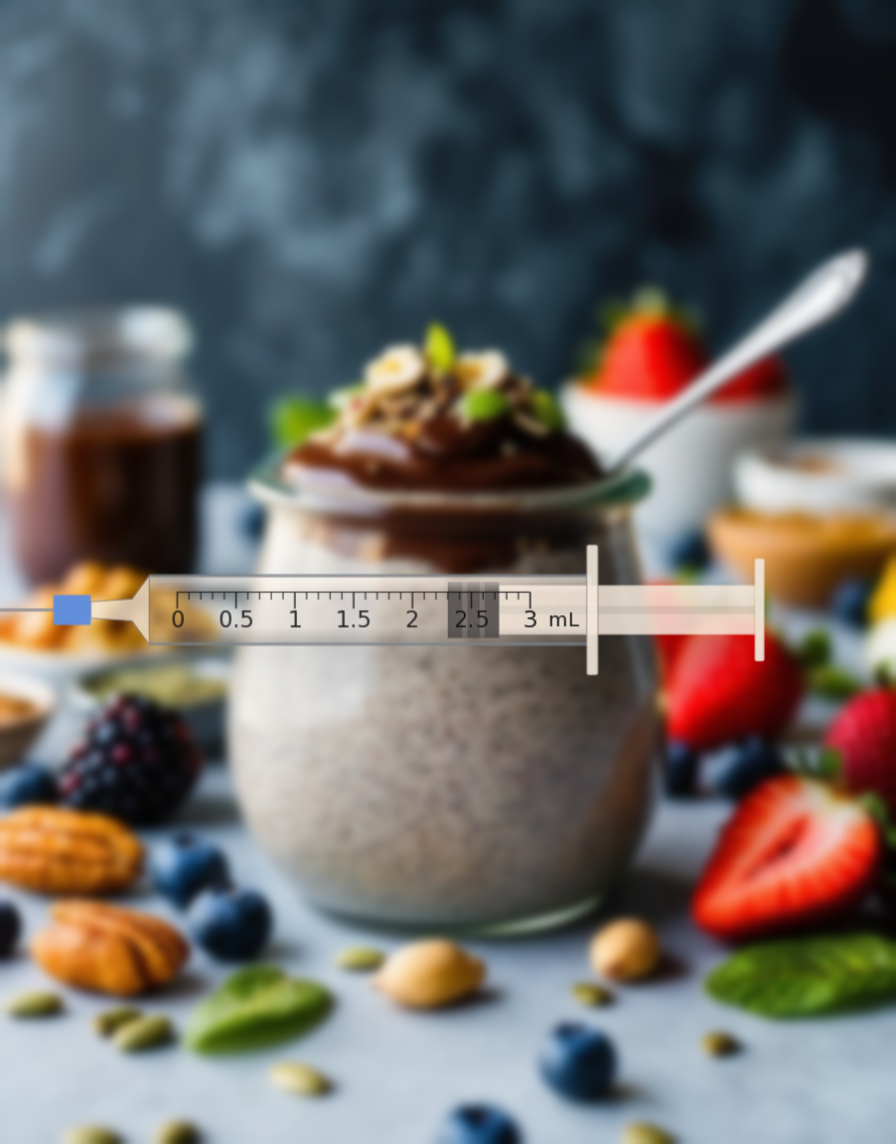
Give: 2.3,mL
